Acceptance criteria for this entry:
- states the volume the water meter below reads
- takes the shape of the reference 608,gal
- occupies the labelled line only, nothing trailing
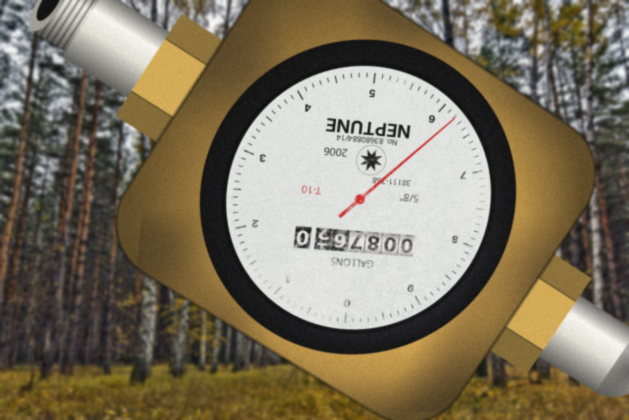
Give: 87616.2,gal
